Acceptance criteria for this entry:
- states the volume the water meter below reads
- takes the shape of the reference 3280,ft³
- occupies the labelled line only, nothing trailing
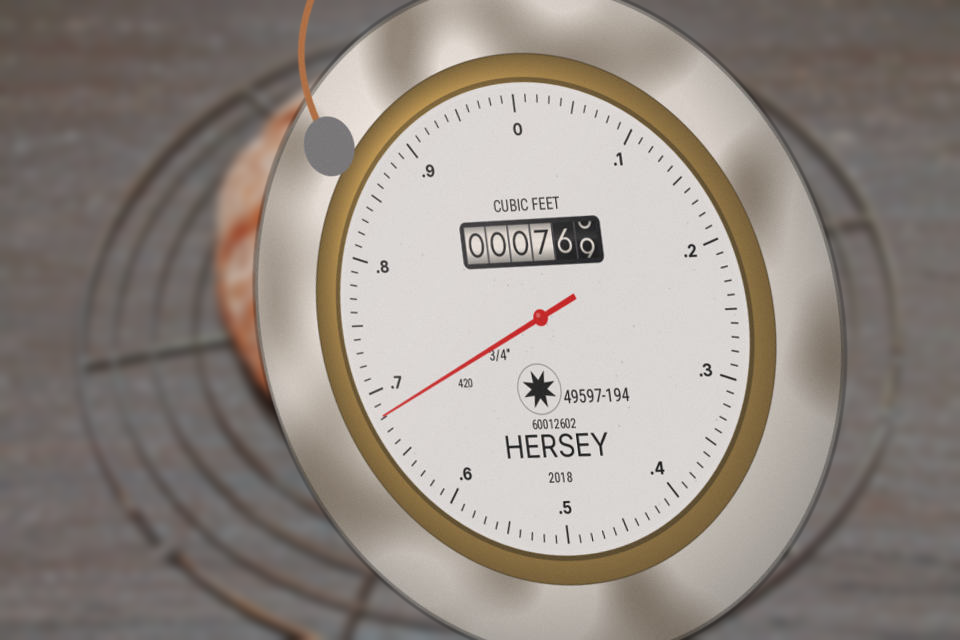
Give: 768.68,ft³
